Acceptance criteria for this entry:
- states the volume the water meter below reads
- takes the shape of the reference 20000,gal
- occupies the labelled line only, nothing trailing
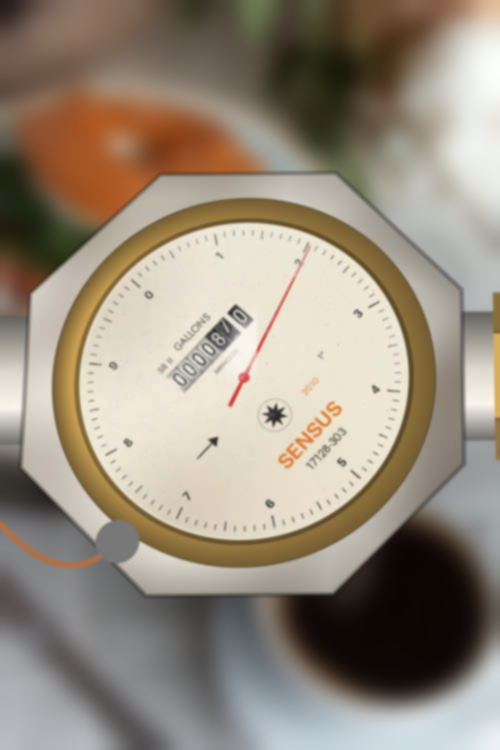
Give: 872.0,gal
